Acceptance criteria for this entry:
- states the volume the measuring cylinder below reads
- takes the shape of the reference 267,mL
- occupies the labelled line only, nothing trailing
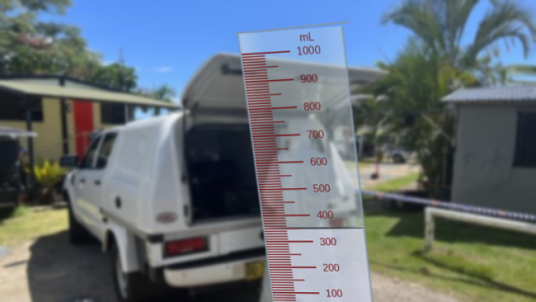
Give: 350,mL
